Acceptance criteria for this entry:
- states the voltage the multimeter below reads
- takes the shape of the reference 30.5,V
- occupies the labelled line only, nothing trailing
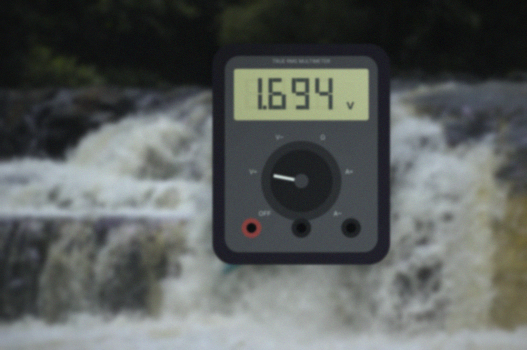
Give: 1.694,V
